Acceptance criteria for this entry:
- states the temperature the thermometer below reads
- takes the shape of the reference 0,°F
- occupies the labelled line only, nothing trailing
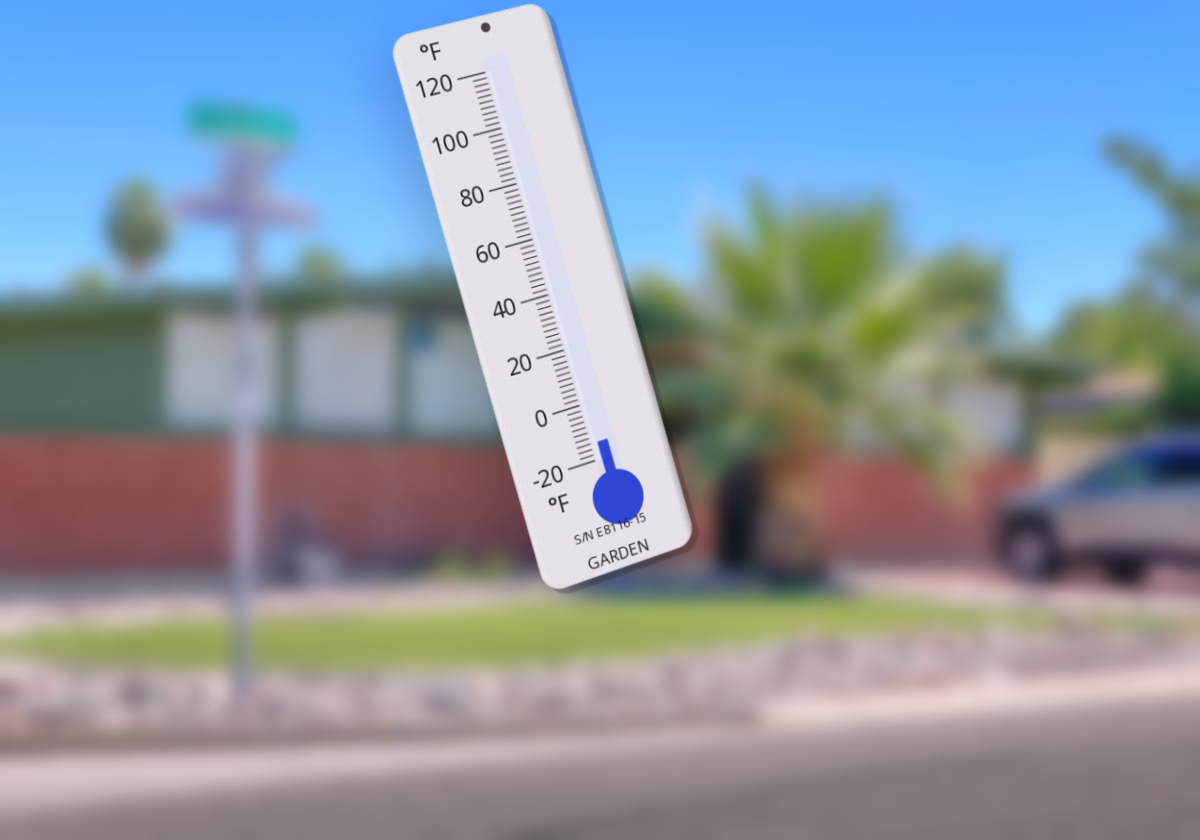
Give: -14,°F
